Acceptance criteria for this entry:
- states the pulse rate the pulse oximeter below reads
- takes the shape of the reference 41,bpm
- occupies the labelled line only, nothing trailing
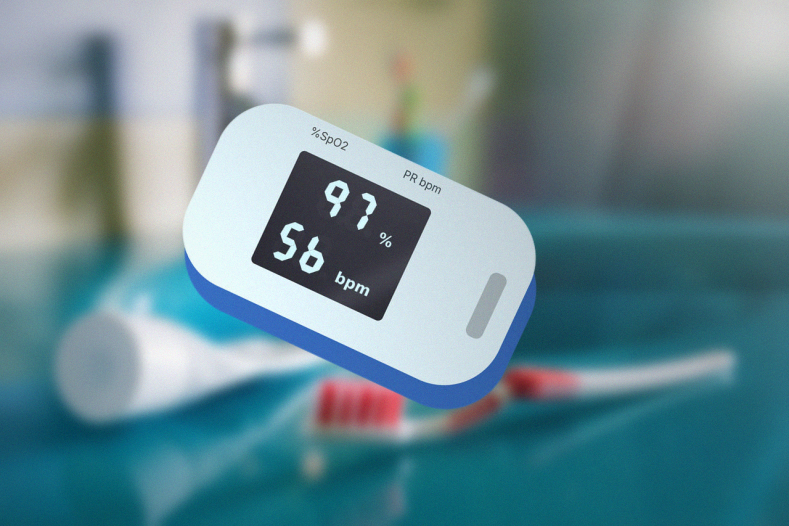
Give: 56,bpm
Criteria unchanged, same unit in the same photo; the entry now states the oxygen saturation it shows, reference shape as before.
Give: 97,%
